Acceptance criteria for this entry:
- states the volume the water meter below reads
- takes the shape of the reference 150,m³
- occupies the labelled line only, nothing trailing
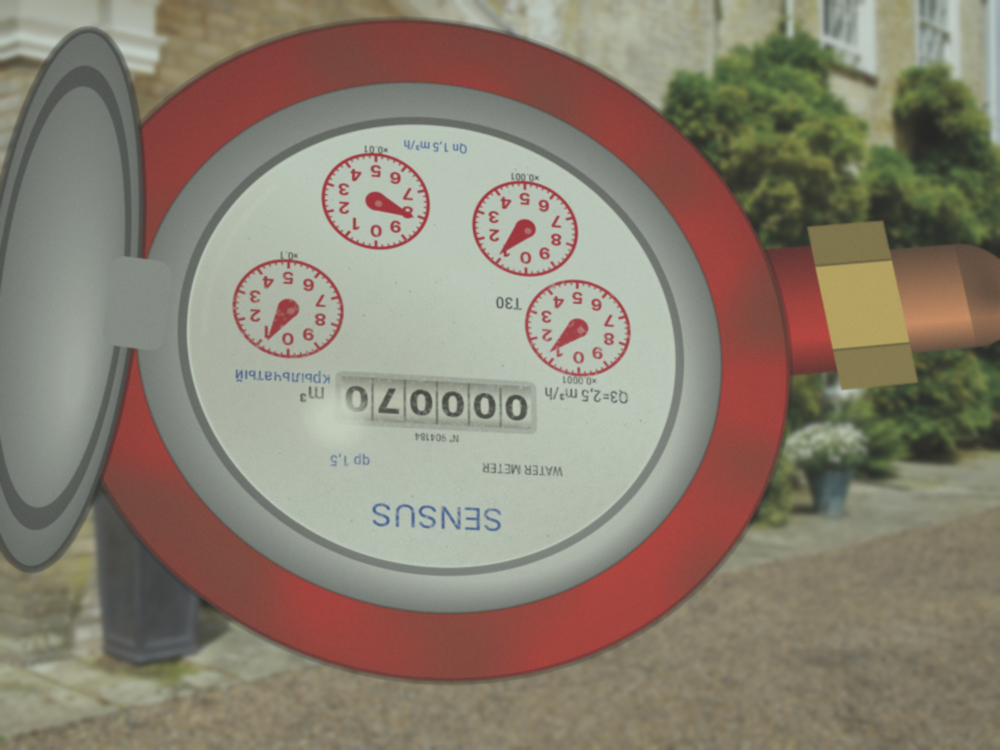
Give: 70.0811,m³
